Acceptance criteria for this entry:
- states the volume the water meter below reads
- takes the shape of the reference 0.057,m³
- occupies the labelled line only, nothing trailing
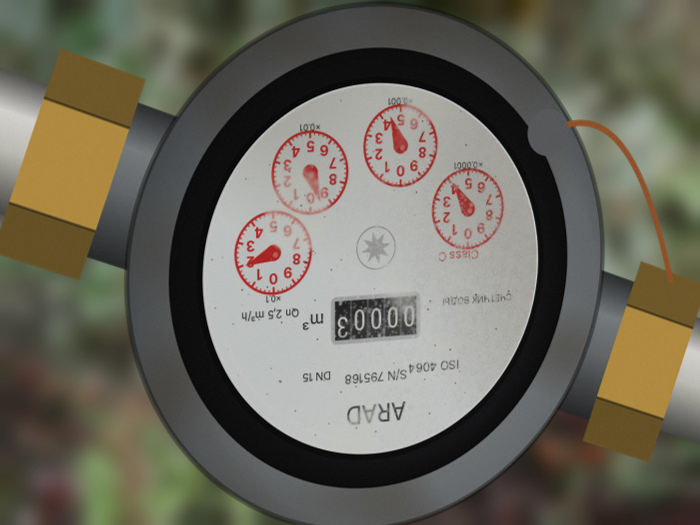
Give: 3.1944,m³
